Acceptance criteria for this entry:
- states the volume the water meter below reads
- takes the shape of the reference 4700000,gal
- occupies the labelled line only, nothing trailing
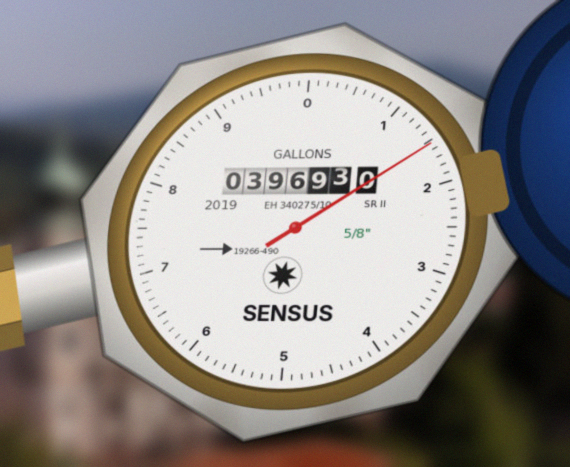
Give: 396931.5,gal
